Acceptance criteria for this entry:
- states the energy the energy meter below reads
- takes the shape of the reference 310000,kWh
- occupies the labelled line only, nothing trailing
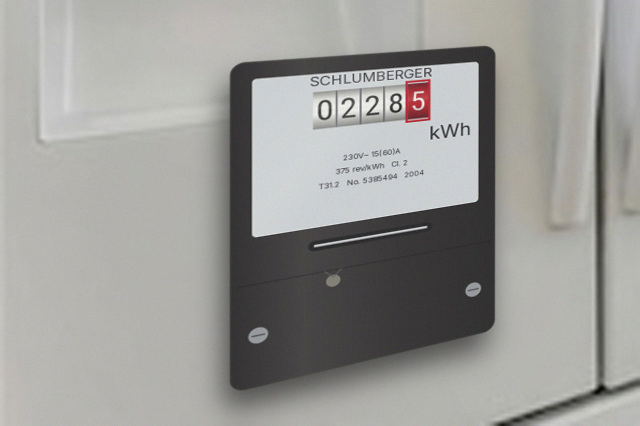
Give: 228.5,kWh
